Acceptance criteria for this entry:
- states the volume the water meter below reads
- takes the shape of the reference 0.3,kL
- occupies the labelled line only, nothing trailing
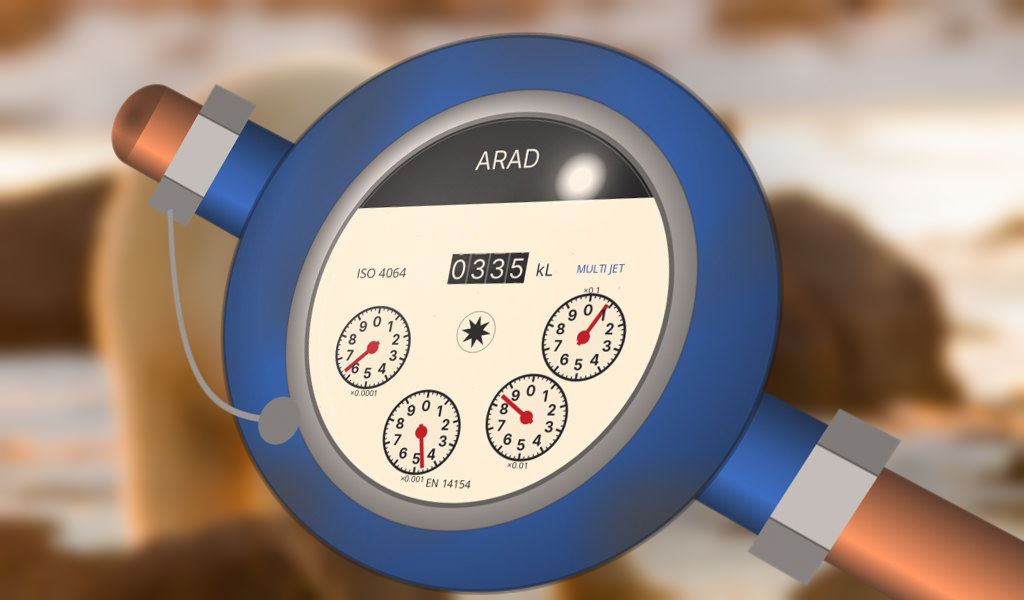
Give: 335.0846,kL
